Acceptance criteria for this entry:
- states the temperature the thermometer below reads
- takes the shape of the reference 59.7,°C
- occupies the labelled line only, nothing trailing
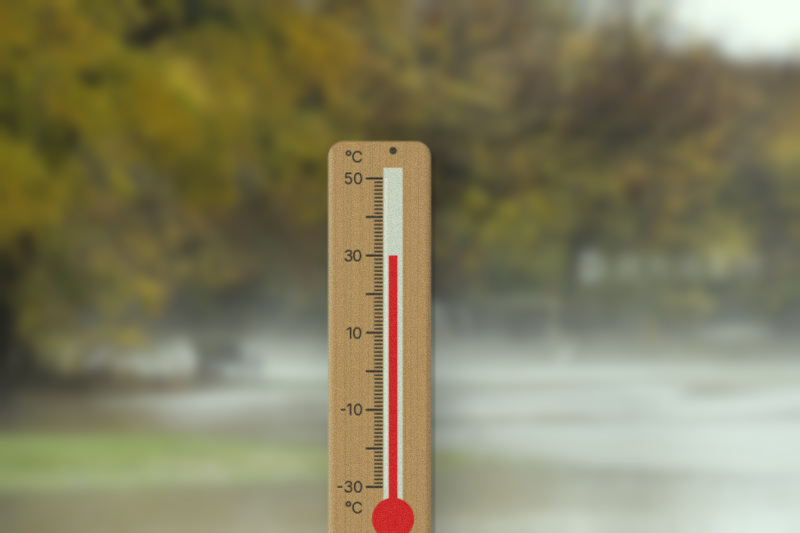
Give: 30,°C
